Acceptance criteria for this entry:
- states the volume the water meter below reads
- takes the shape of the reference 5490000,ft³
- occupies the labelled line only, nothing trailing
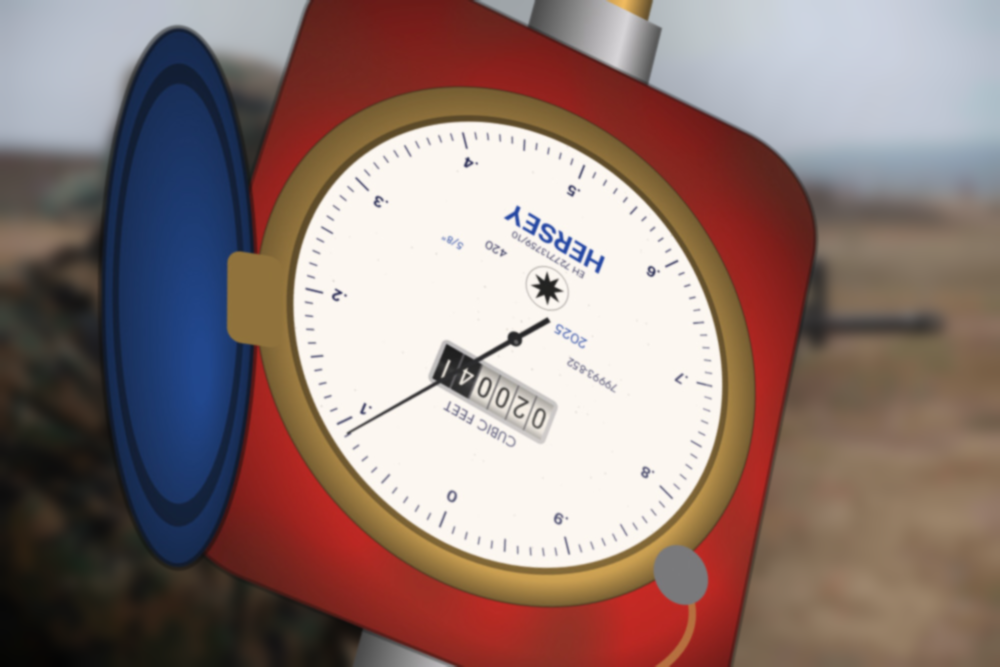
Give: 20041.09,ft³
